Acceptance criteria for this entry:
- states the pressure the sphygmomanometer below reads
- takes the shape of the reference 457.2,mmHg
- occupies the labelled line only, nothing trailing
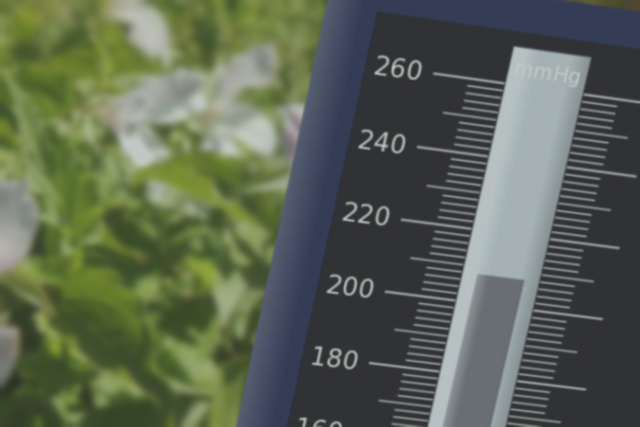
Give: 208,mmHg
